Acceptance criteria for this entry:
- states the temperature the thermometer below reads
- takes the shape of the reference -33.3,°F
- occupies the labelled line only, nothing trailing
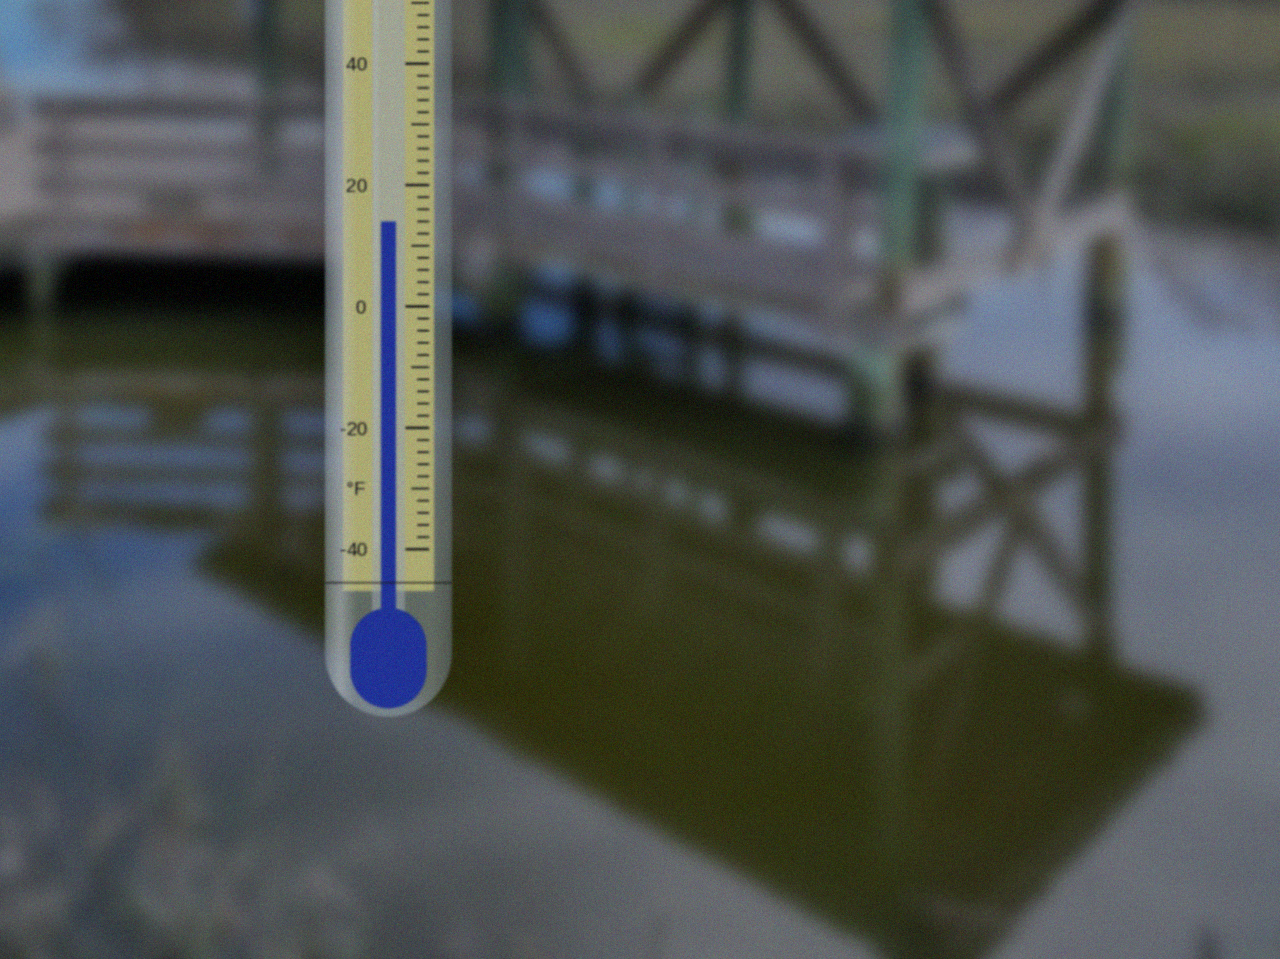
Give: 14,°F
